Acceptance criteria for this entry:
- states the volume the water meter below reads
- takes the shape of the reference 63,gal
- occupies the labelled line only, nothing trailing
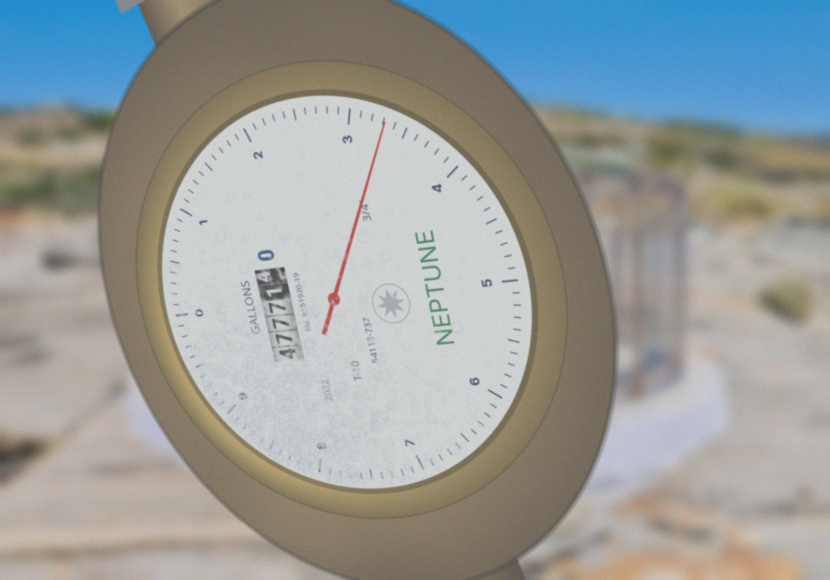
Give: 4777143.3,gal
